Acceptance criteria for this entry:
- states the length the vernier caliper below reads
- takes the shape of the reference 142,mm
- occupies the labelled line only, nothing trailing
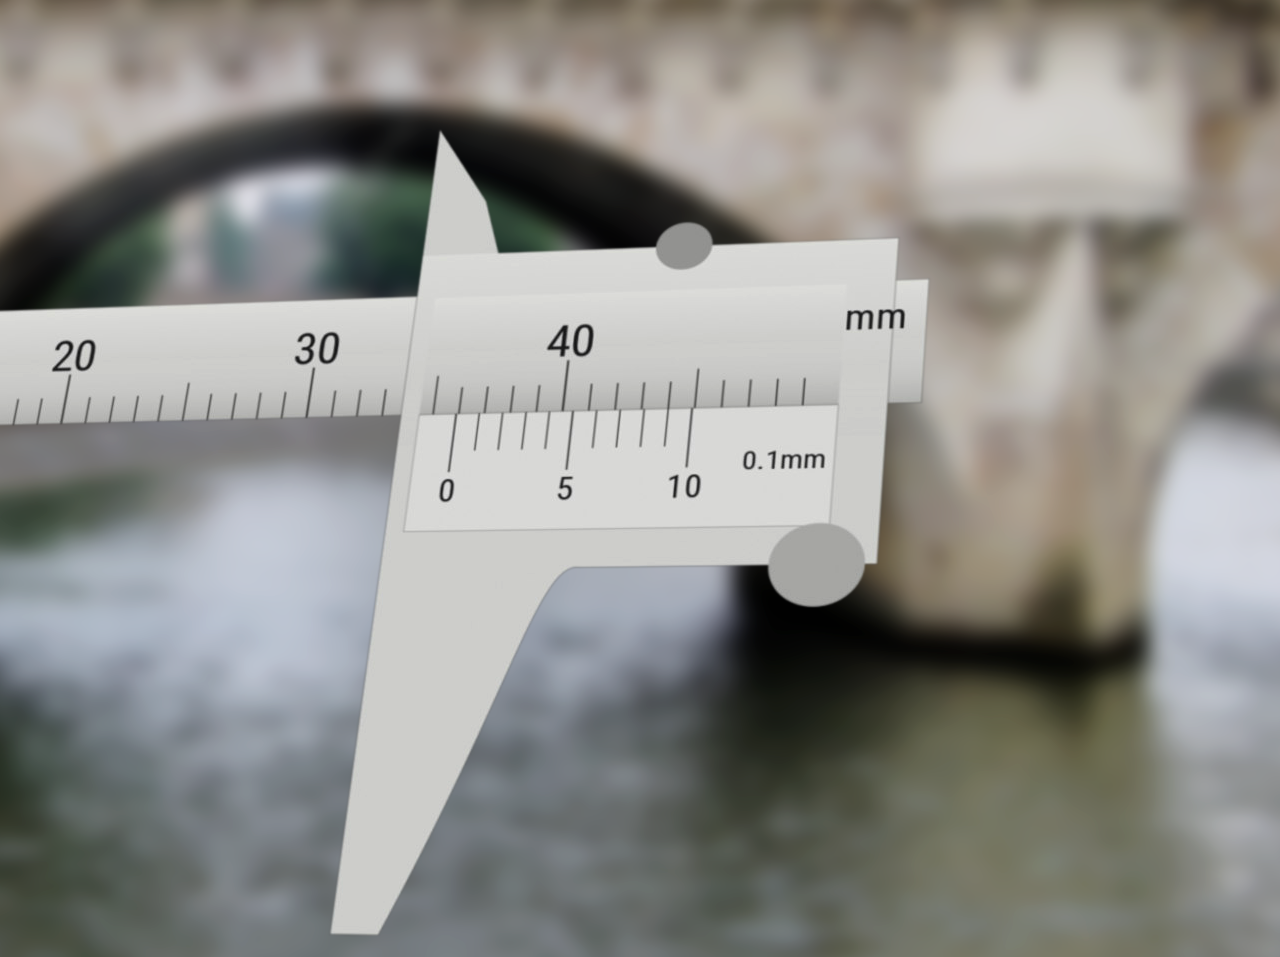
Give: 35.9,mm
